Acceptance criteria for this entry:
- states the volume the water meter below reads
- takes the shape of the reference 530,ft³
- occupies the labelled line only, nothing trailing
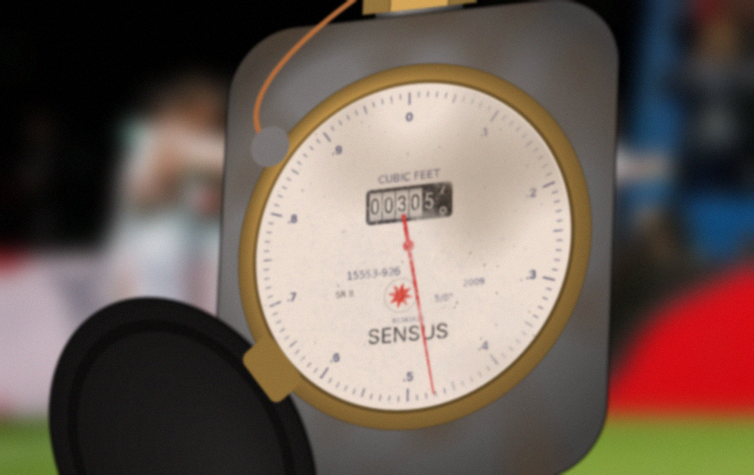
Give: 3057.47,ft³
